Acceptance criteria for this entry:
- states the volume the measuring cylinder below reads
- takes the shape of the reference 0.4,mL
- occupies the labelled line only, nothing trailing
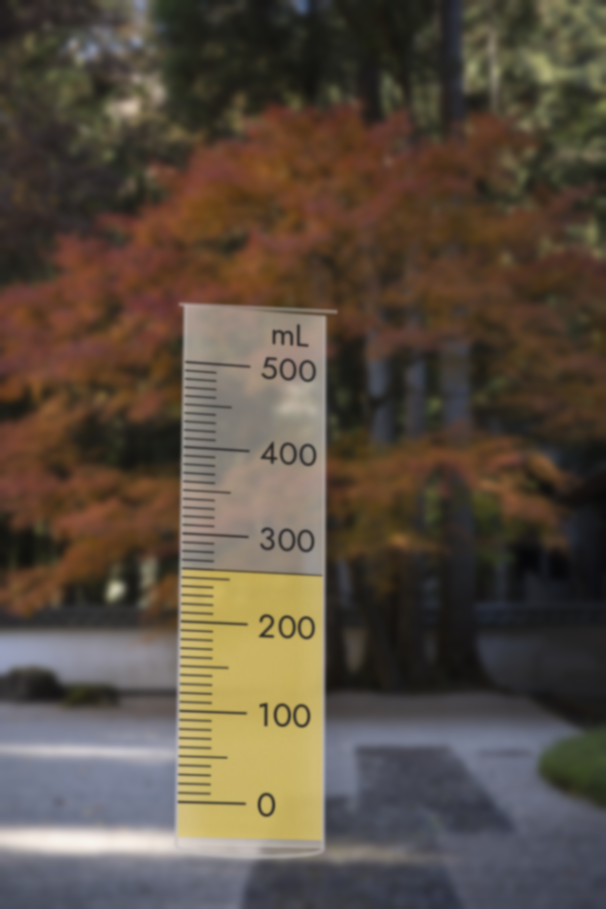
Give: 260,mL
